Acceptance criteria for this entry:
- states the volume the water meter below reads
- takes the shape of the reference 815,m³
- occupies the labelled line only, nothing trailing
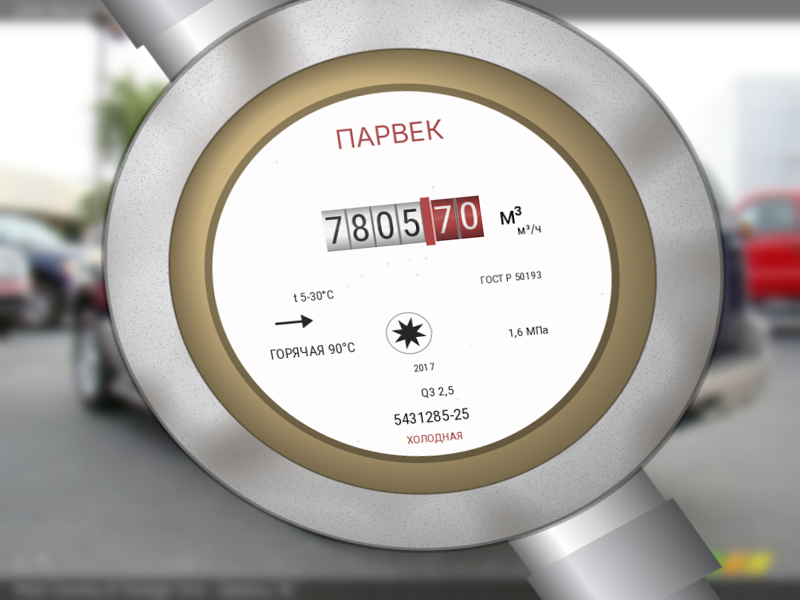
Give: 7805.70,m³
